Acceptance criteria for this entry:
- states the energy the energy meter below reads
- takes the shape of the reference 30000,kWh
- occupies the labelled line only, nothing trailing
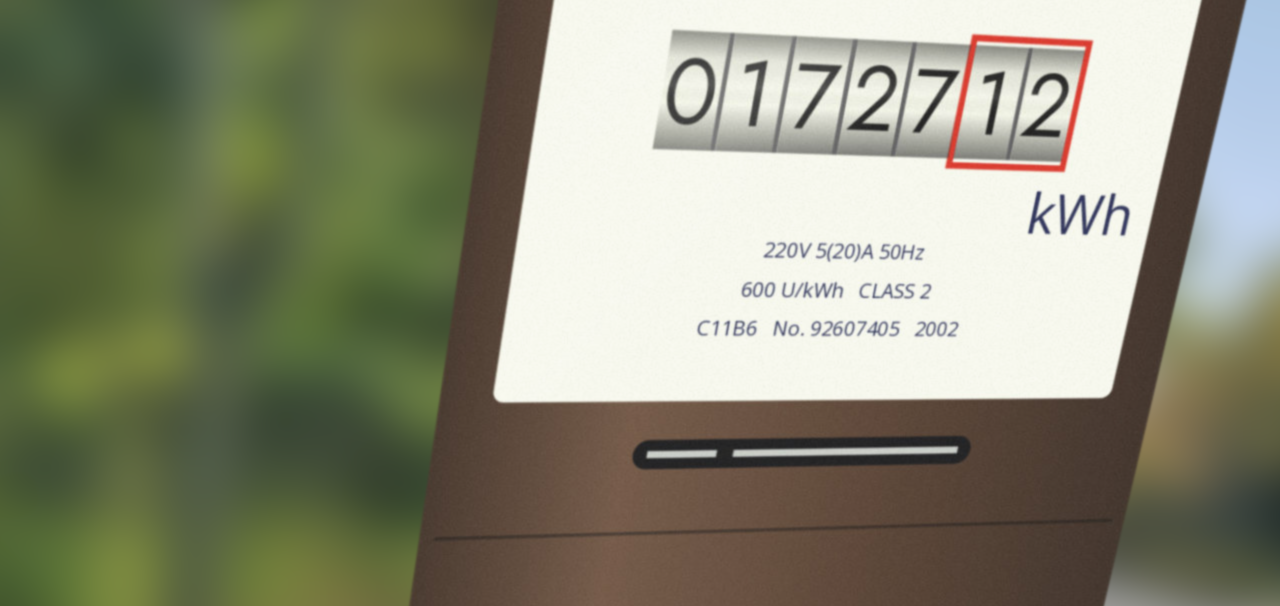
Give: 1727.12,kWh
